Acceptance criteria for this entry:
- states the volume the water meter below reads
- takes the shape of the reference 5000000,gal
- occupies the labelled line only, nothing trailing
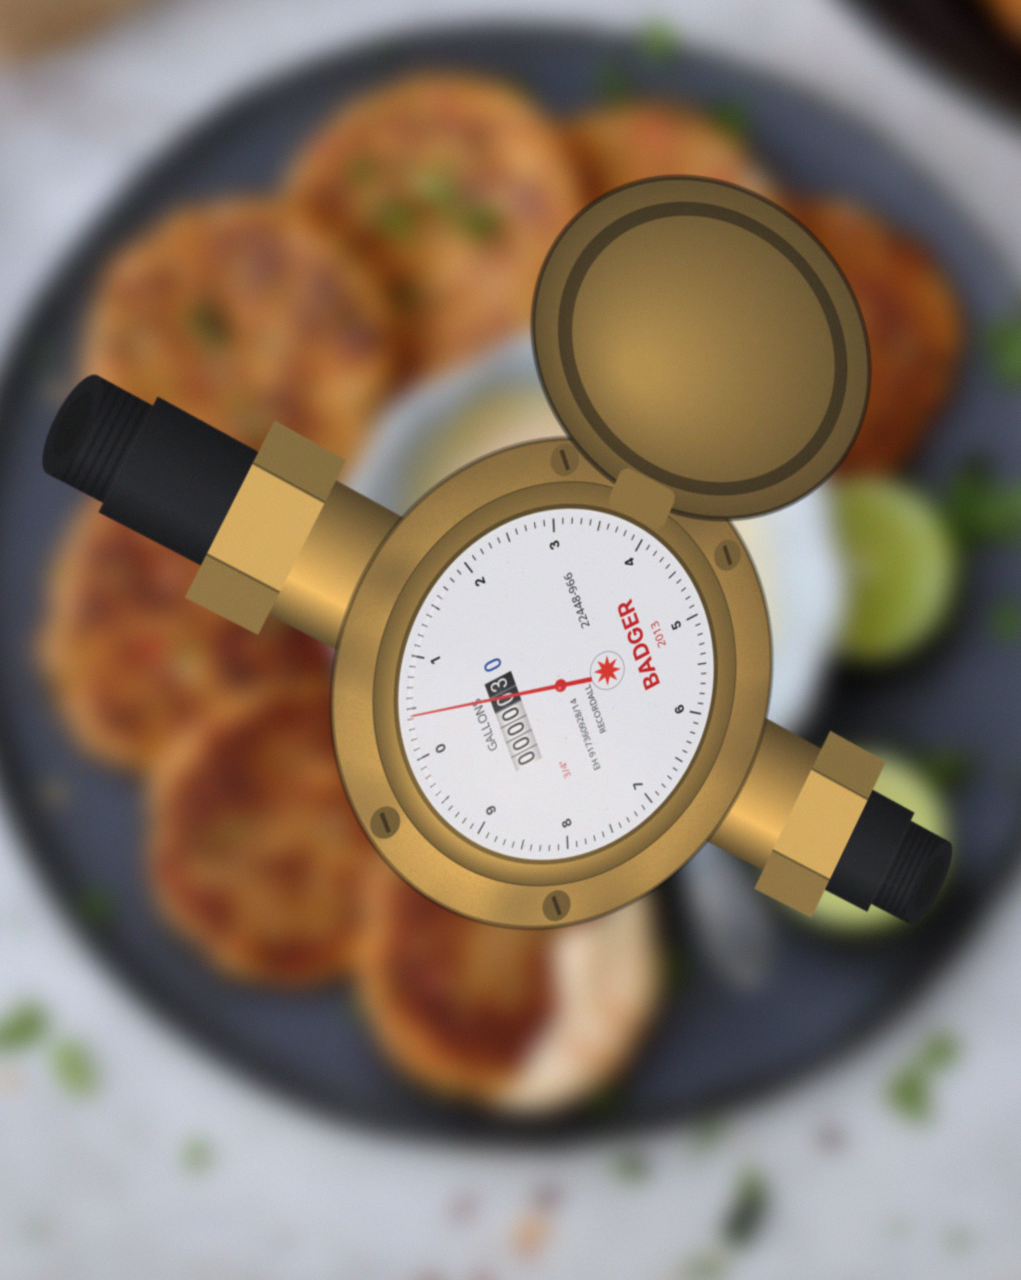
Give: 30.4,gal
